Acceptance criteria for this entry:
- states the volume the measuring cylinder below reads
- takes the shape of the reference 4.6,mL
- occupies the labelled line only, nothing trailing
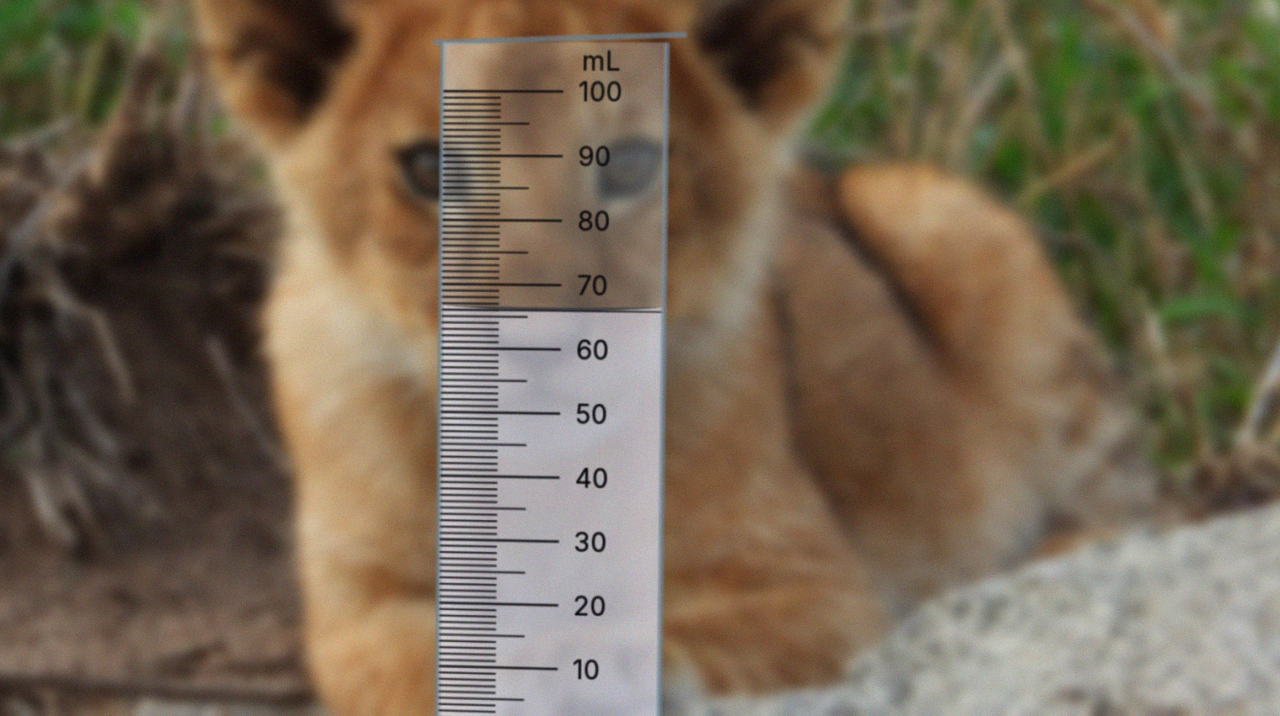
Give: 66,mL
